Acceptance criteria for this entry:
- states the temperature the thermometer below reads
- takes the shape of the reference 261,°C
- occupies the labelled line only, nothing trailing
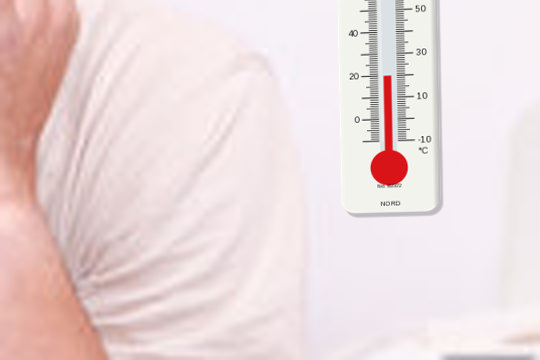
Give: 20,°C
